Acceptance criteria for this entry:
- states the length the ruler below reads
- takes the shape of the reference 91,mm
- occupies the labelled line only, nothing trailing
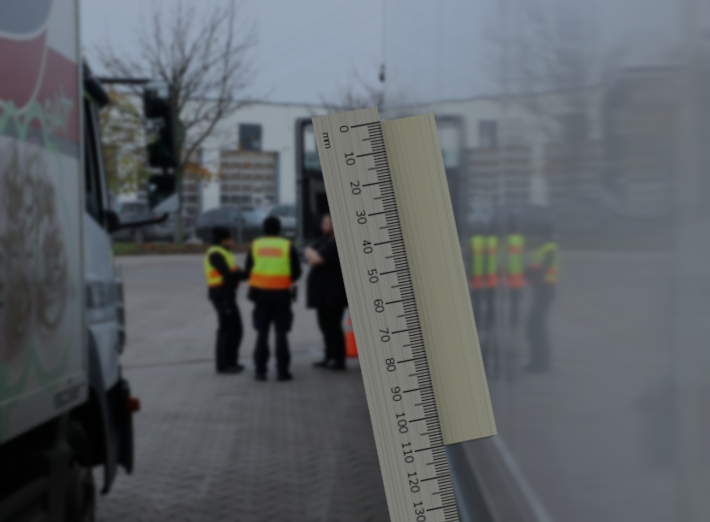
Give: 110,mm
